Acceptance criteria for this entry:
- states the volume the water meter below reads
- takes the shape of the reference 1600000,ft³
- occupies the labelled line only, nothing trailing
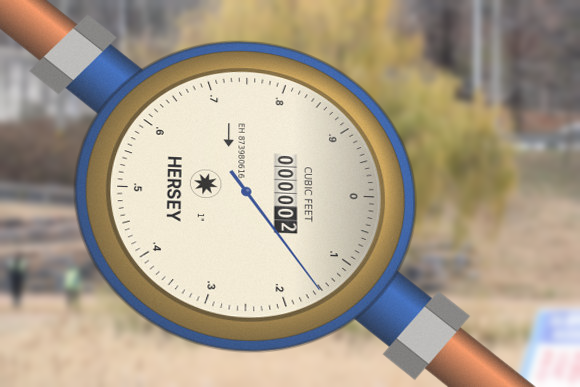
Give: 2.15,ft³
